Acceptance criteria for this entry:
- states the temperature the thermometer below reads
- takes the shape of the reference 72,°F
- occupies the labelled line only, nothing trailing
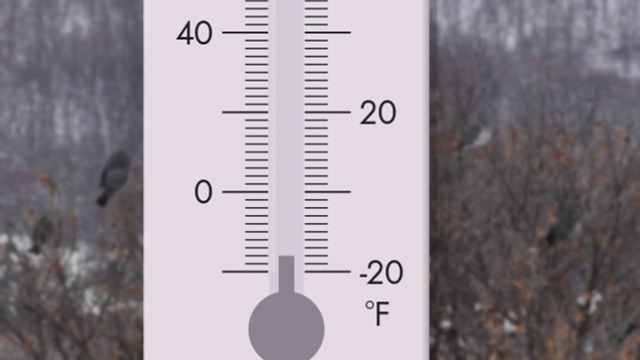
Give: -16,°F
